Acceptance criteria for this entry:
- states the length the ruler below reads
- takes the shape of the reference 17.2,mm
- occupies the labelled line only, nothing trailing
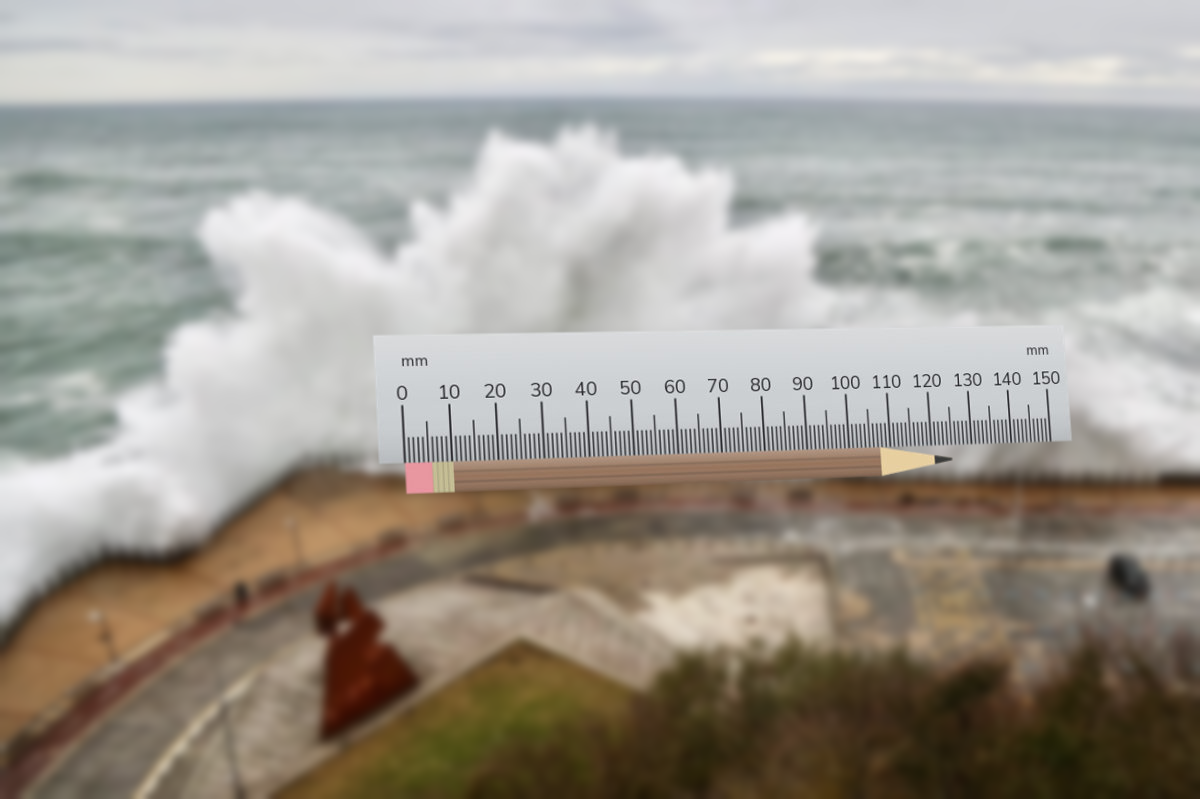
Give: 125,mm
